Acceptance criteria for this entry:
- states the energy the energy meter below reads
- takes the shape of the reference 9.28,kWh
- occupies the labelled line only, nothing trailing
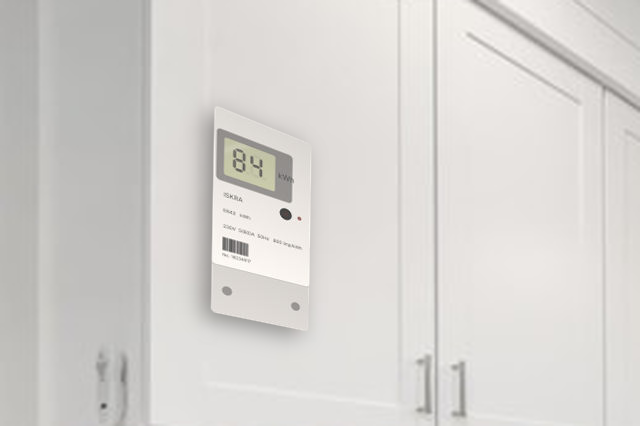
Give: 84,kWh
